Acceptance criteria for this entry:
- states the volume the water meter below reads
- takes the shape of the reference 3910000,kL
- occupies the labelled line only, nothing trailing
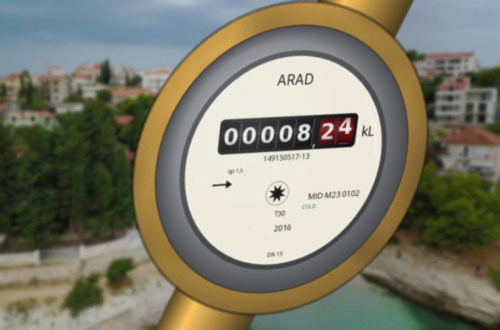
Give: 8.24,kL
